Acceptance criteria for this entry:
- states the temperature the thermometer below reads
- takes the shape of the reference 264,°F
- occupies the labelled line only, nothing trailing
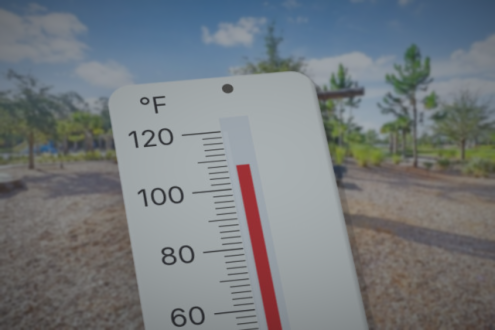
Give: 108,°F
